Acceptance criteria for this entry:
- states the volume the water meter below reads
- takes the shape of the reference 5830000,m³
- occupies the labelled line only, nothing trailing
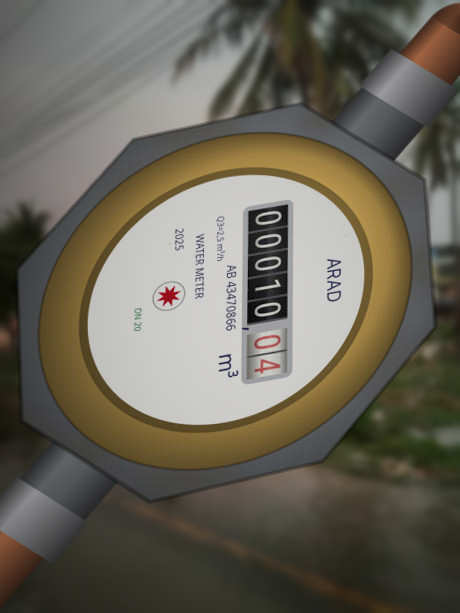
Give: 10.04,m³
